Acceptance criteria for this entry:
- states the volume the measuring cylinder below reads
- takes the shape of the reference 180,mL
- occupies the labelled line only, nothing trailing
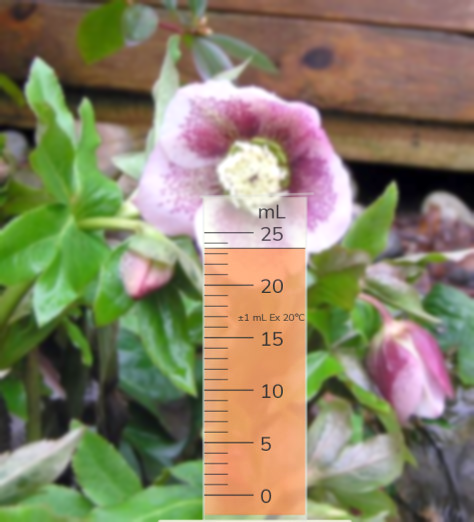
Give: 23.5,mL
